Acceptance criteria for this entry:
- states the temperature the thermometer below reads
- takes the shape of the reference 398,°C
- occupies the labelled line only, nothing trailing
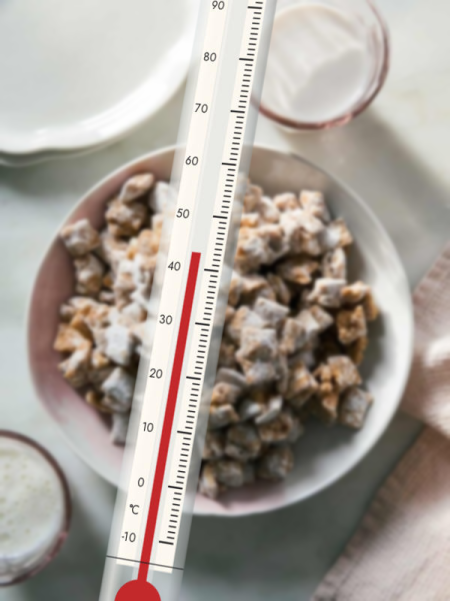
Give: 43,°C
